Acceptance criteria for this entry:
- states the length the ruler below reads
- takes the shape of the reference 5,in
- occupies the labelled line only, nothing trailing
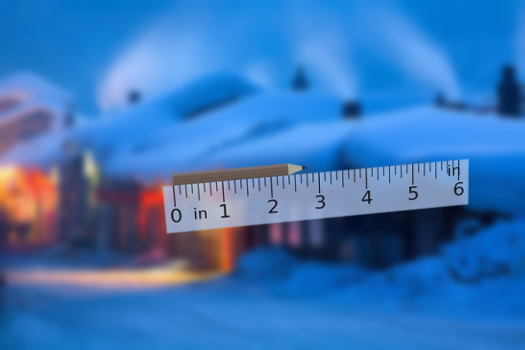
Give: 2.75,in
